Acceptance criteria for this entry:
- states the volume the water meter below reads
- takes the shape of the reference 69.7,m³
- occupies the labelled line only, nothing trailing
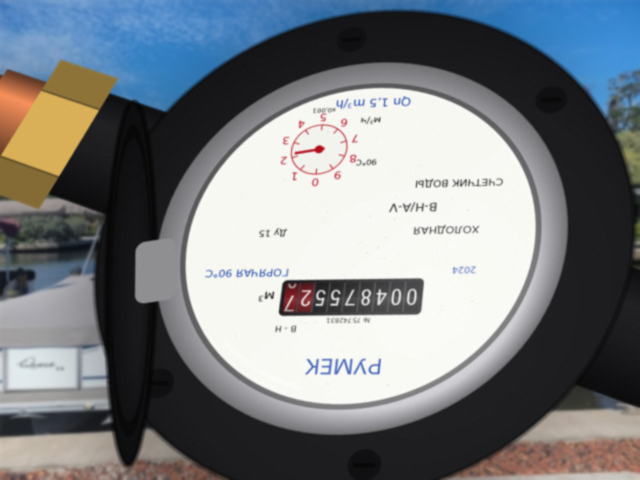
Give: 48755.272,m³
